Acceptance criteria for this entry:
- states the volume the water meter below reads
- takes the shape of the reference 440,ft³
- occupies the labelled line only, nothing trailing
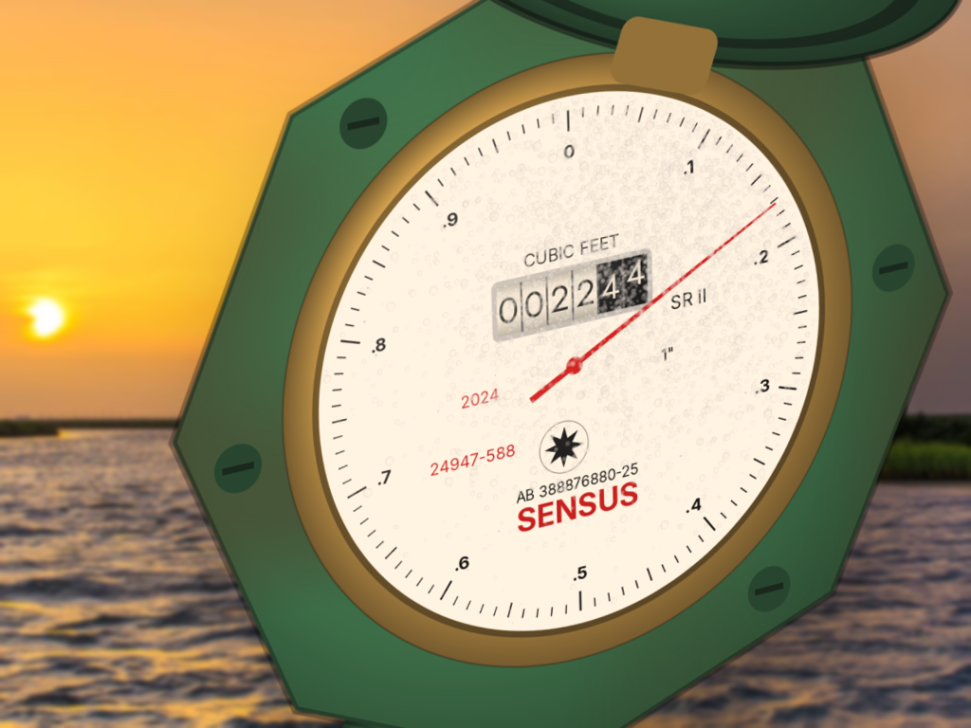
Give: 2244.17,ft³
